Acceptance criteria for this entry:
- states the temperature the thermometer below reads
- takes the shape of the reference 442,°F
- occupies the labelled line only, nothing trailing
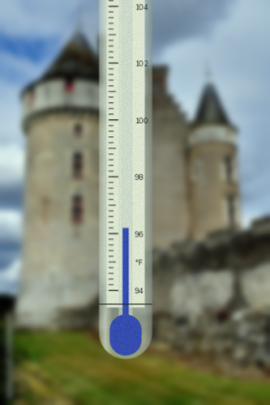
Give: 96.2,°F
